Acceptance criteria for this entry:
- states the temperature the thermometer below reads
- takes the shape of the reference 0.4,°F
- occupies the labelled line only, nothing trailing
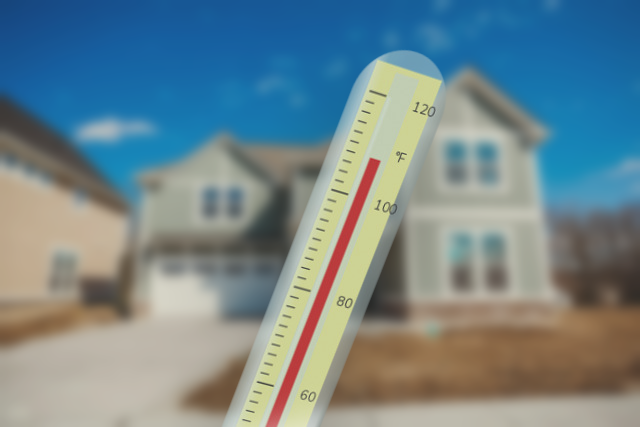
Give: 108,°F
